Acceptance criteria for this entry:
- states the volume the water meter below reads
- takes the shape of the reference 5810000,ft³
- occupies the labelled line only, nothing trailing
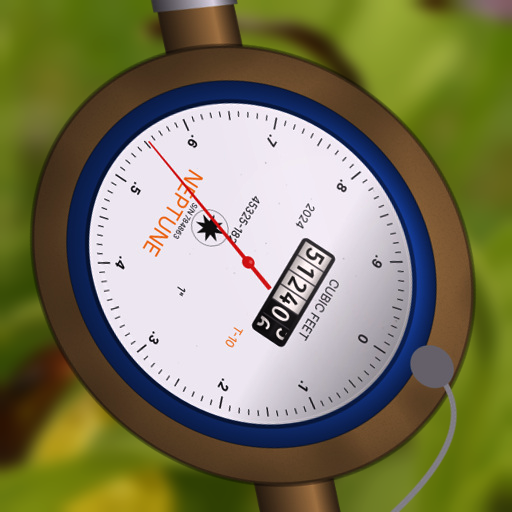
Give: 512405.55,ft³
